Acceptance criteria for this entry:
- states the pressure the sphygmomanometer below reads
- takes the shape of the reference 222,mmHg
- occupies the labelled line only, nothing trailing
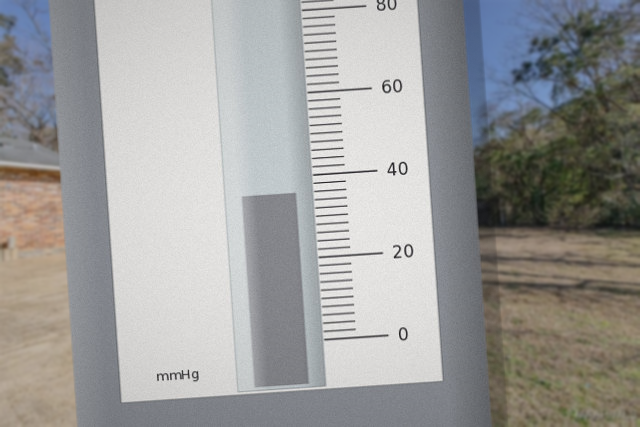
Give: 36,mmHg
